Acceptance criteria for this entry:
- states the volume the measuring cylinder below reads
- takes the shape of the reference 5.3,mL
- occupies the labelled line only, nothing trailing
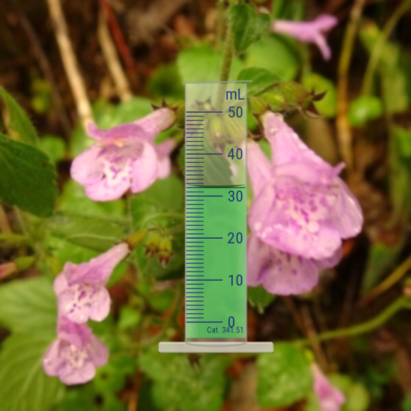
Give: 32,mL
